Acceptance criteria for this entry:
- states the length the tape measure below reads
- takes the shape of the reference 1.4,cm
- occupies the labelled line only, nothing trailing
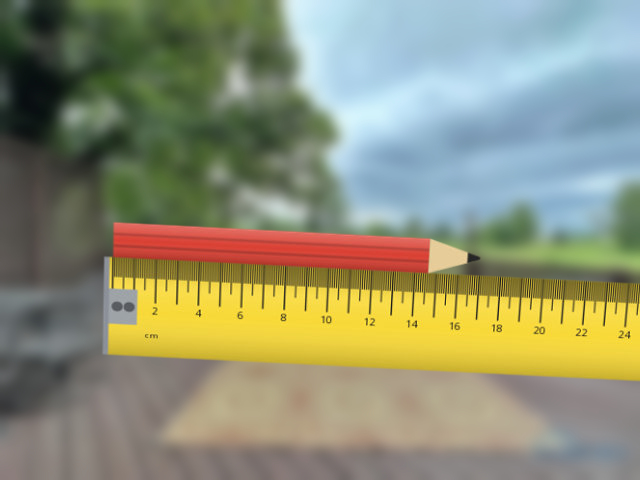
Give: 17,cm
